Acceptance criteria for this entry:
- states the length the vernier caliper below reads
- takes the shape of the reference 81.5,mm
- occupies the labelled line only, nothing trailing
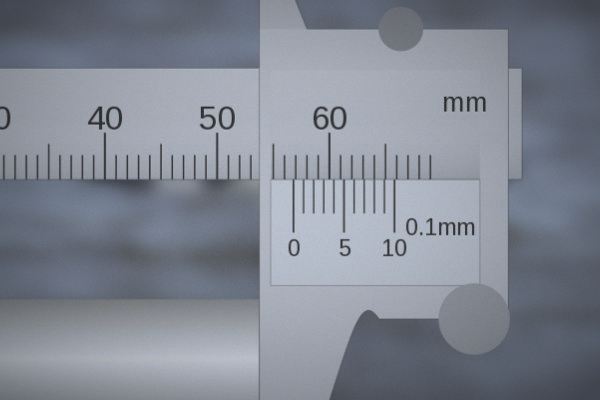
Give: 56.8,mm
